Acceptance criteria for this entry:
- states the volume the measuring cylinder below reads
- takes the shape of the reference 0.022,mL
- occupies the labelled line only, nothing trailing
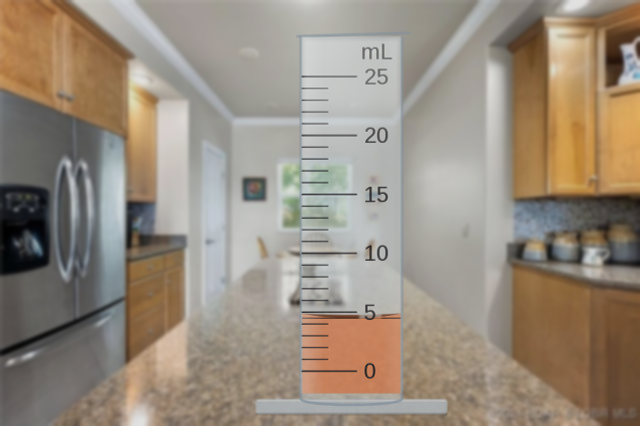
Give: 4.5,mL
